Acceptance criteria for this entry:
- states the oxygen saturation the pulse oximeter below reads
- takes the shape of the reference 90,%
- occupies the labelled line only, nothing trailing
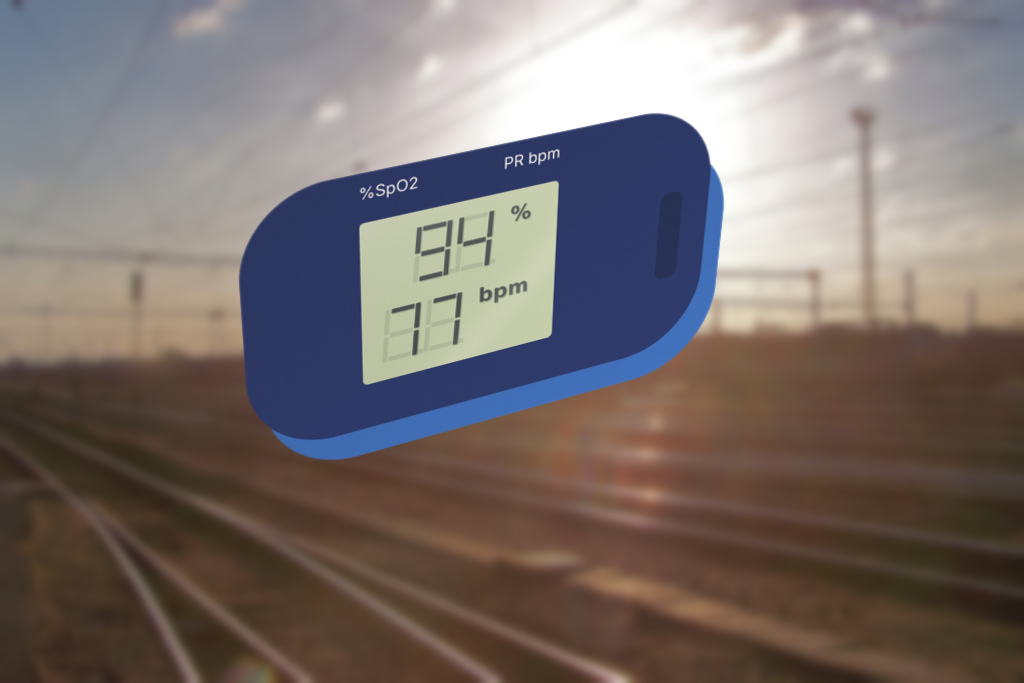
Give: 94,%
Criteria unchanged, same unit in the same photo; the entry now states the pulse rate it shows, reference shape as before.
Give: 77,bpm
